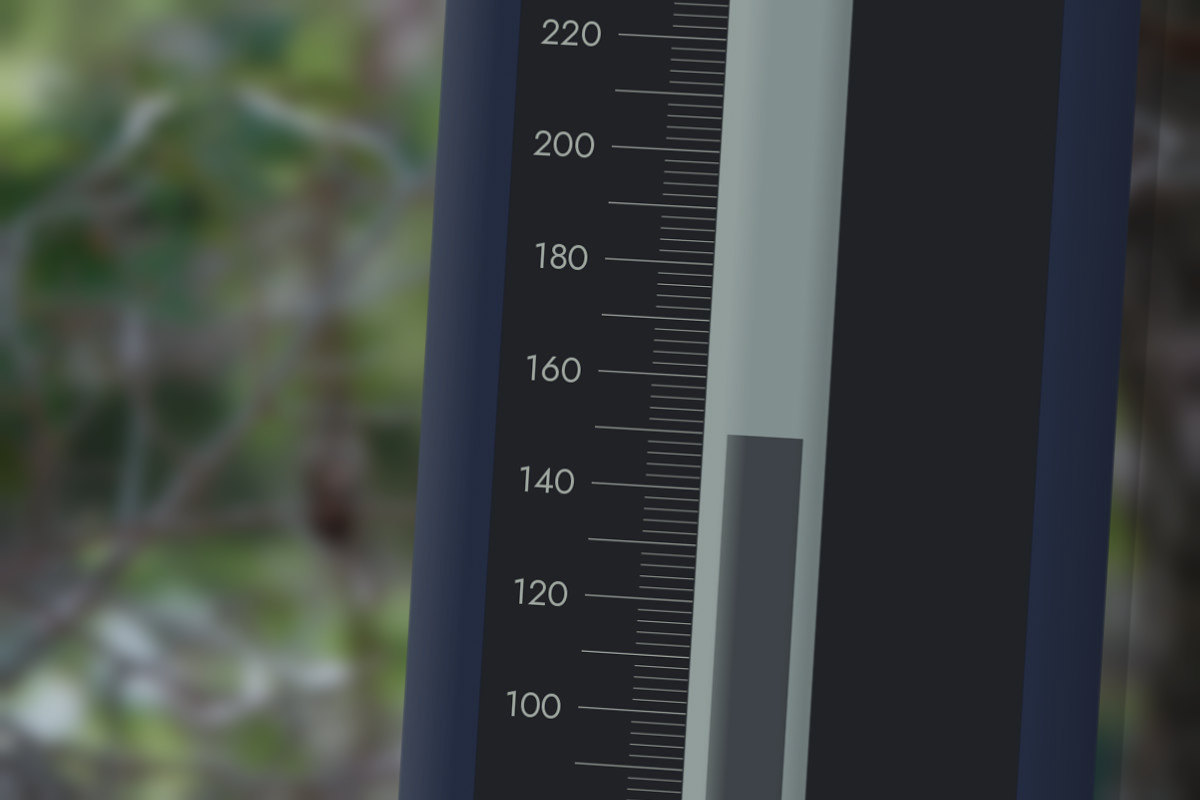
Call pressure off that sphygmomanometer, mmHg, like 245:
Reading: 150
